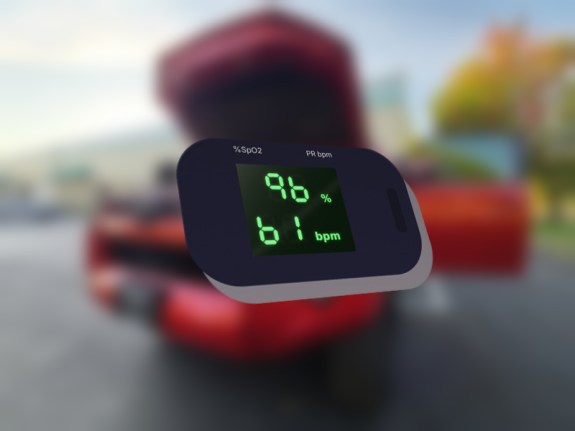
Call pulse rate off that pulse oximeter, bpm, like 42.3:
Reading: 61
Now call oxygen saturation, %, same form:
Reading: 96
